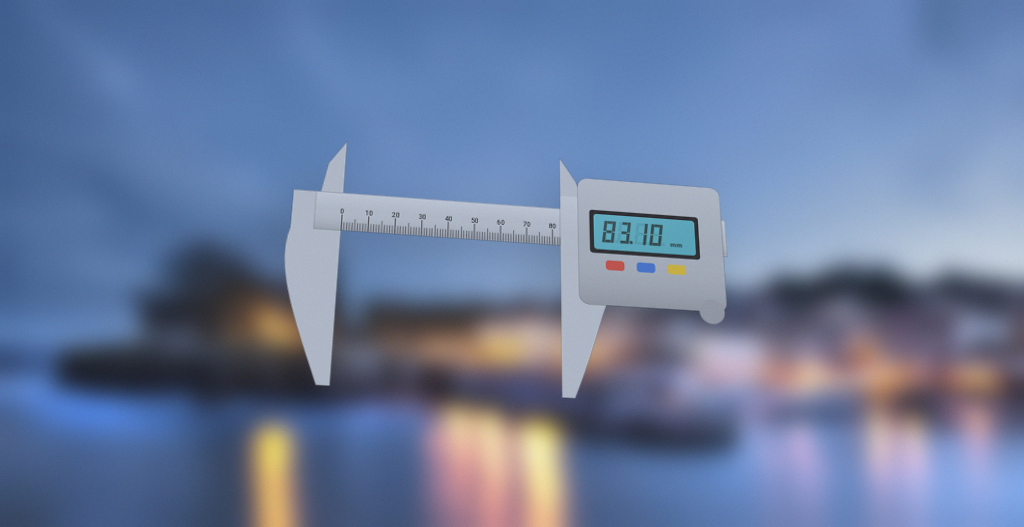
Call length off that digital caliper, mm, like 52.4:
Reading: 83.10
